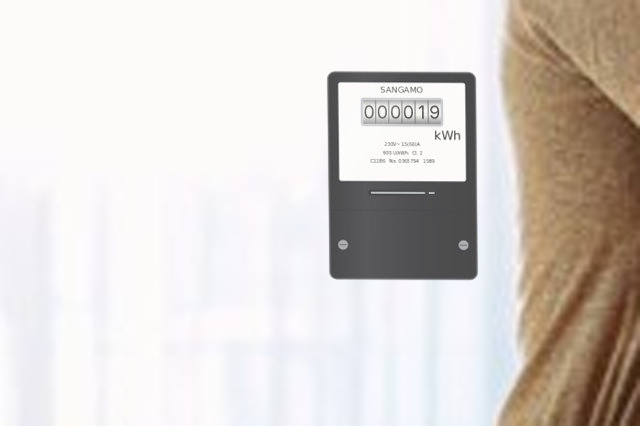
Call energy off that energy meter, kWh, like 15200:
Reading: 19
